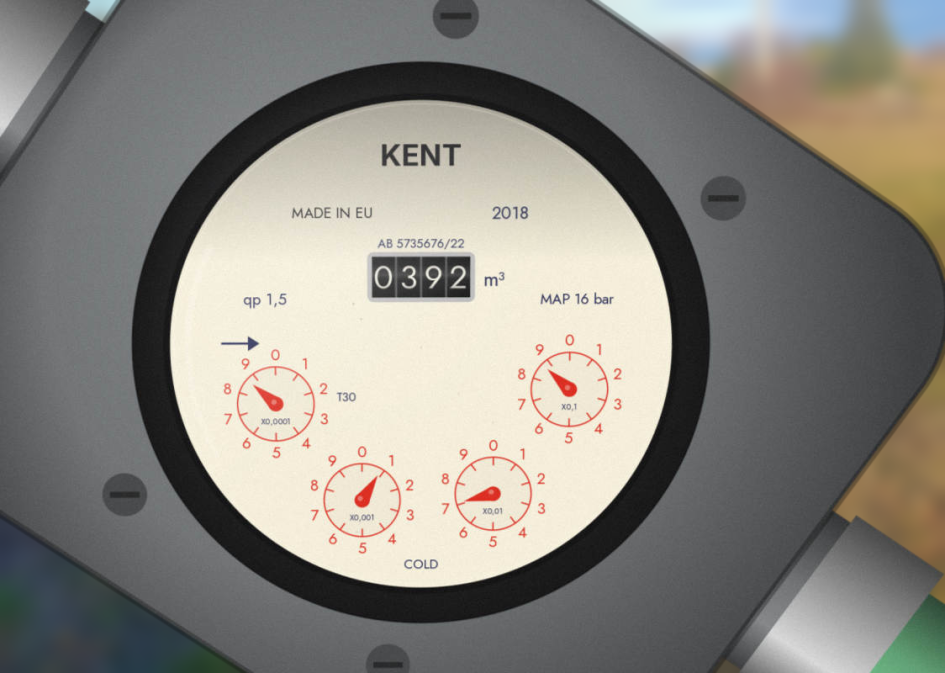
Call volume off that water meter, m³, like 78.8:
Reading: 392.8708
